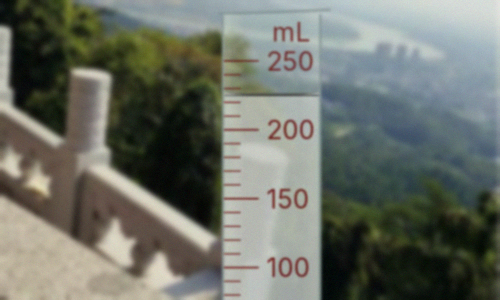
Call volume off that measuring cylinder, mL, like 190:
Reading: 225
